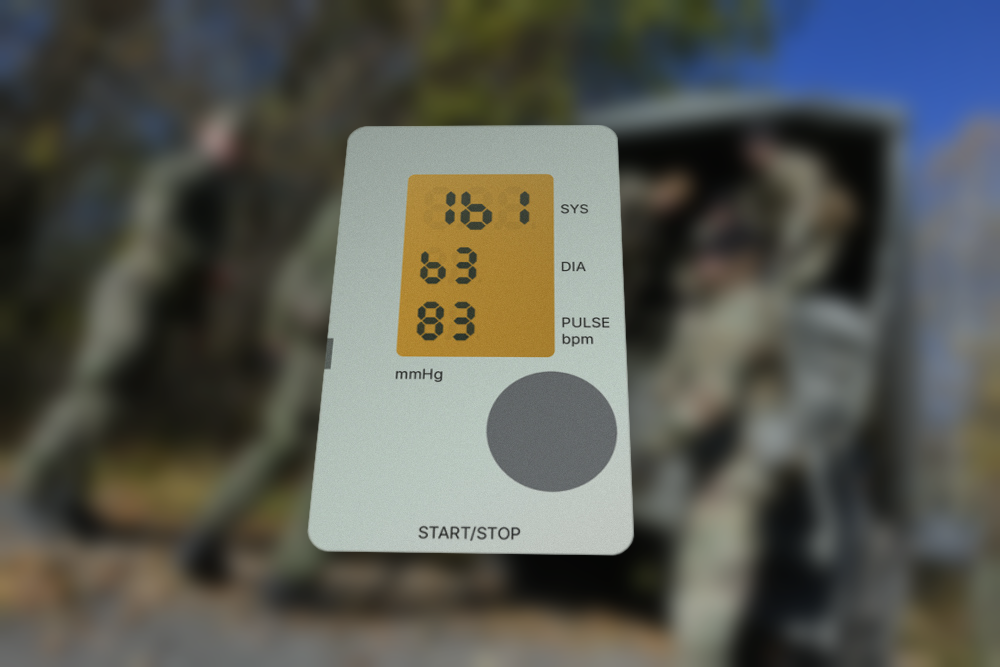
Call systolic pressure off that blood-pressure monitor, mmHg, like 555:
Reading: 161
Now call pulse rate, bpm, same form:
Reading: 83
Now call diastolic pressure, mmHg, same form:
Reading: 63
